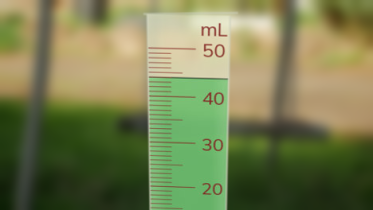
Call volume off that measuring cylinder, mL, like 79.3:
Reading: 44
